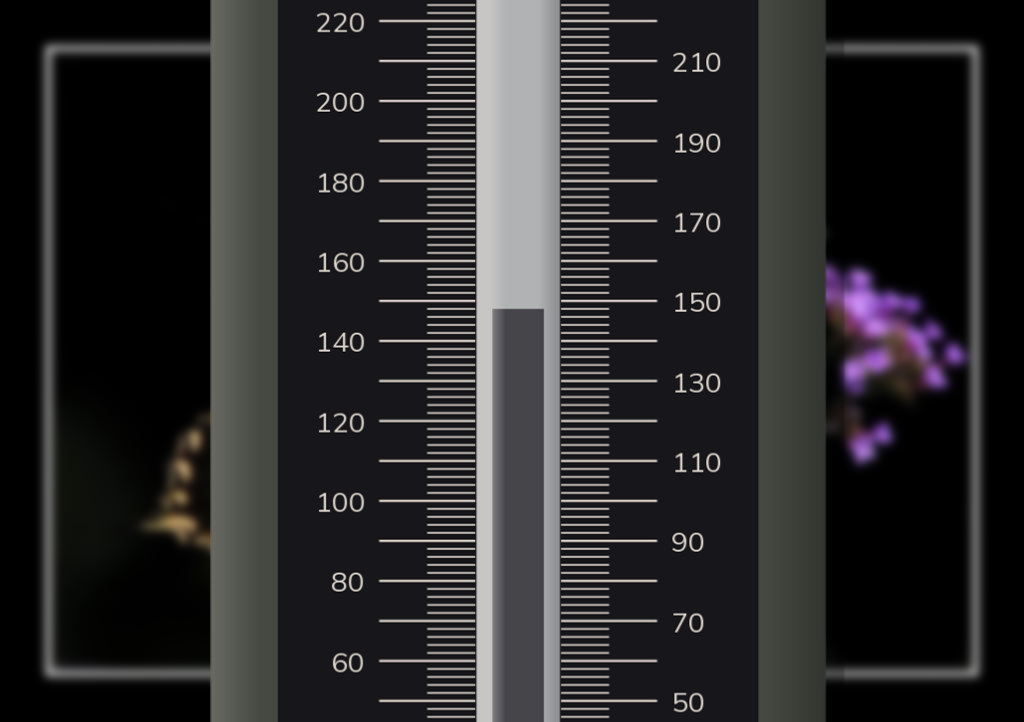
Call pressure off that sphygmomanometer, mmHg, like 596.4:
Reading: 148
